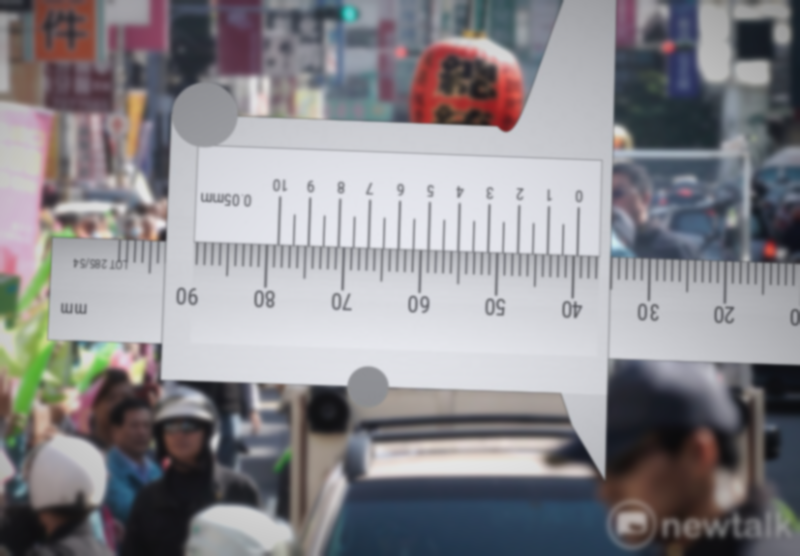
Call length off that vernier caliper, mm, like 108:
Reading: 39.5
